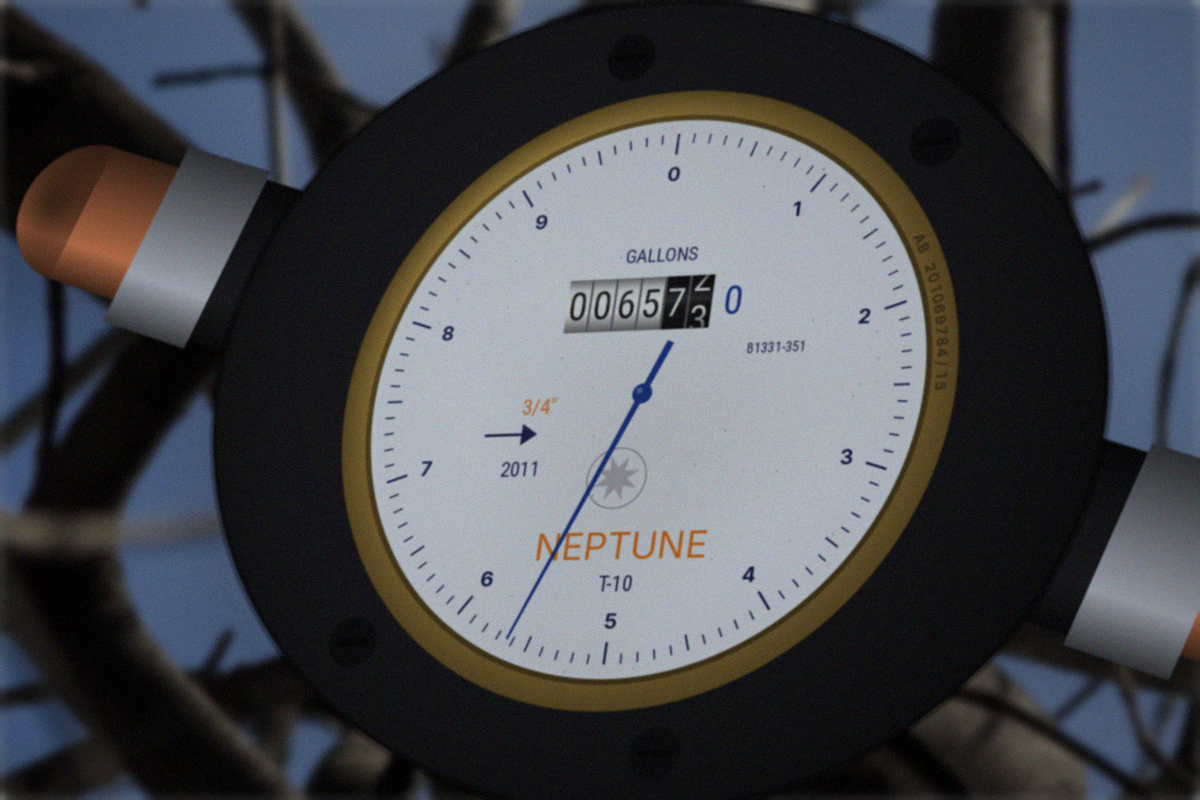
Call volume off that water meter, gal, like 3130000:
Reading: 65725.6
